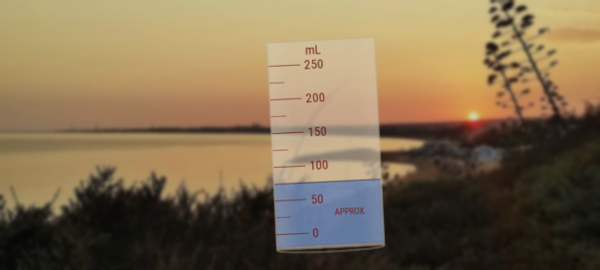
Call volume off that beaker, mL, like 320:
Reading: 75
